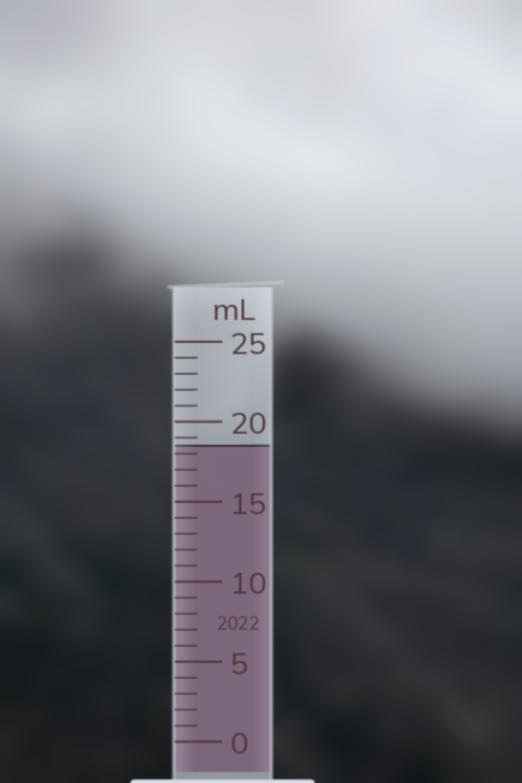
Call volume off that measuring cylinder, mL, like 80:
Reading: 18.5
